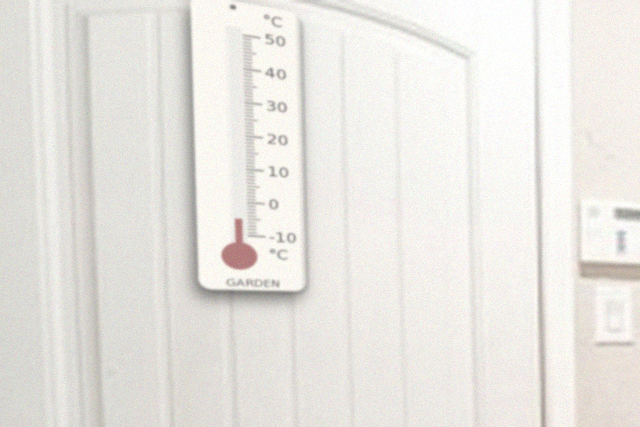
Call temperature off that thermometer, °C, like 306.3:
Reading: -5
